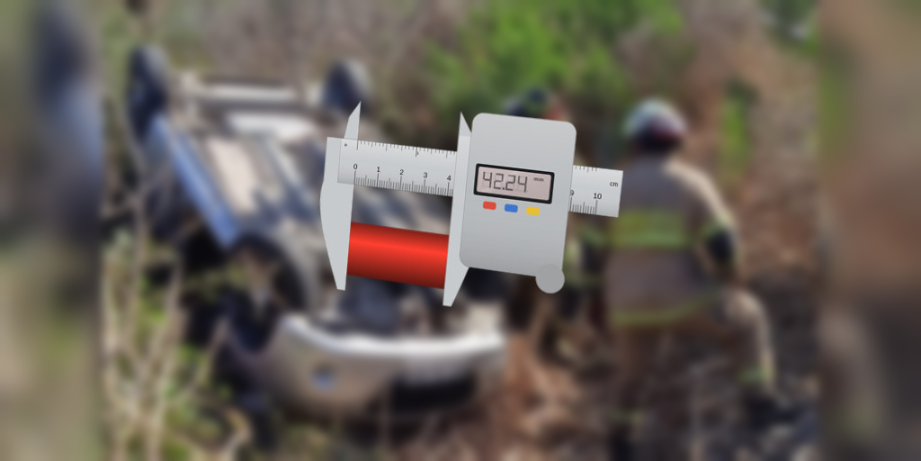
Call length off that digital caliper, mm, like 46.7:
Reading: 42.24
